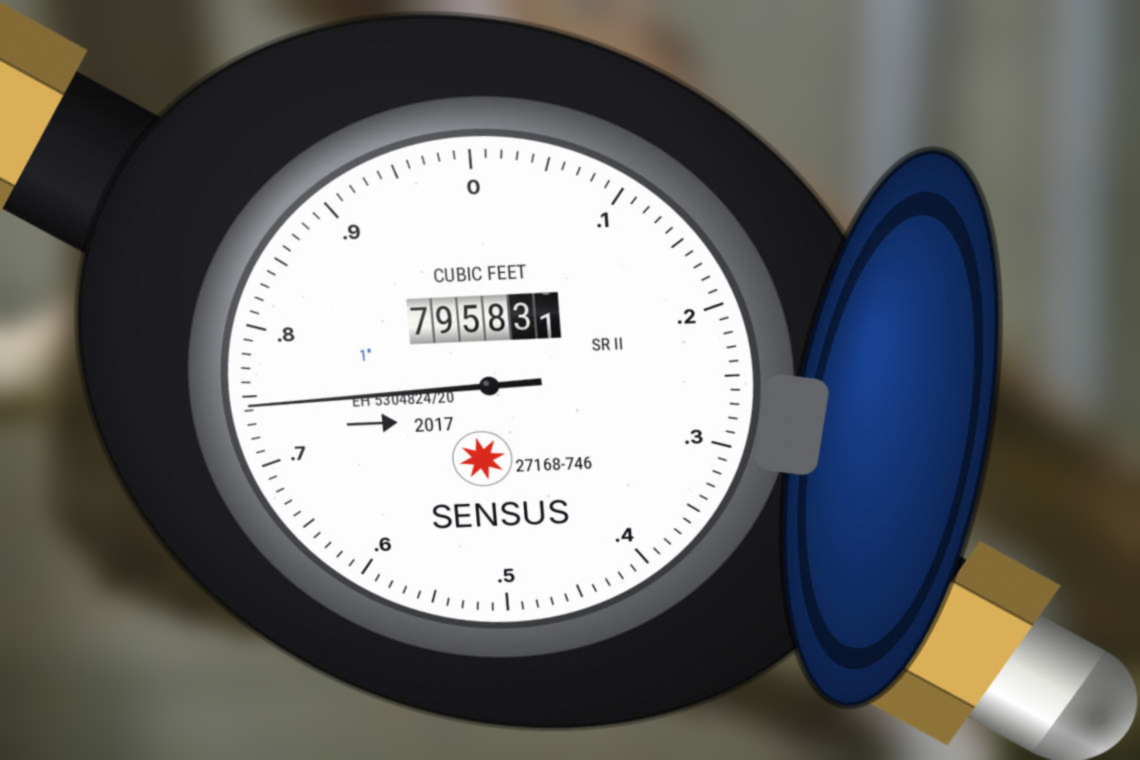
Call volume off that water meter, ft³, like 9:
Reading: 795830.74
